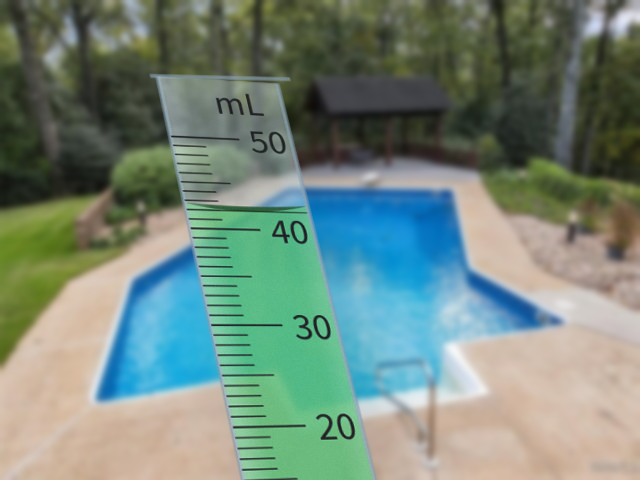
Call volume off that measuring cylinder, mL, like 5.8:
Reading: 42
